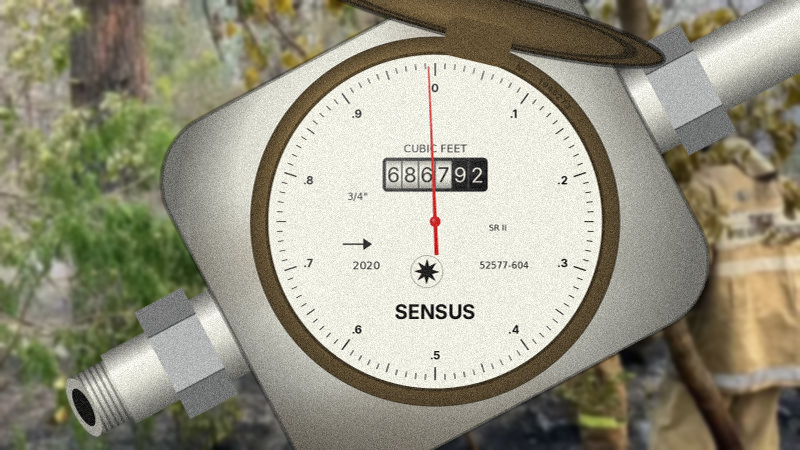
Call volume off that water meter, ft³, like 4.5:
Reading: 686791.99
